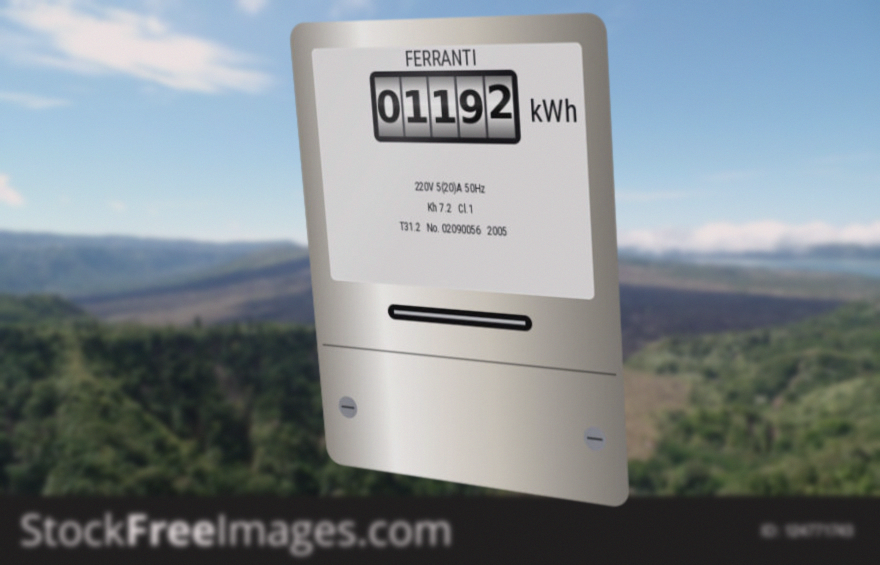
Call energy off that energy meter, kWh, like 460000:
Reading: 1192
